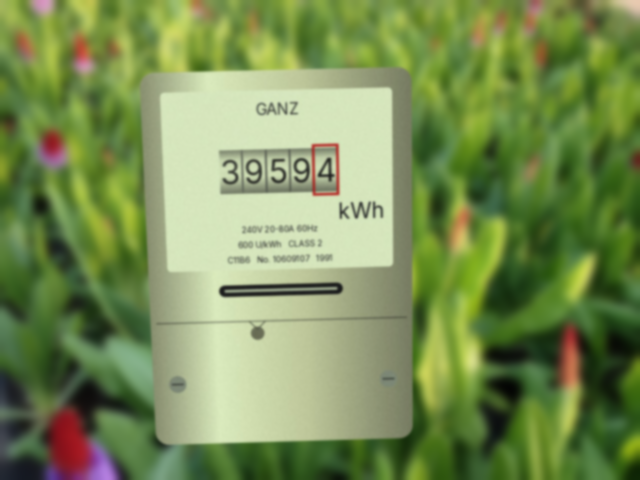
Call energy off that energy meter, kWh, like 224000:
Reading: 3959.4
